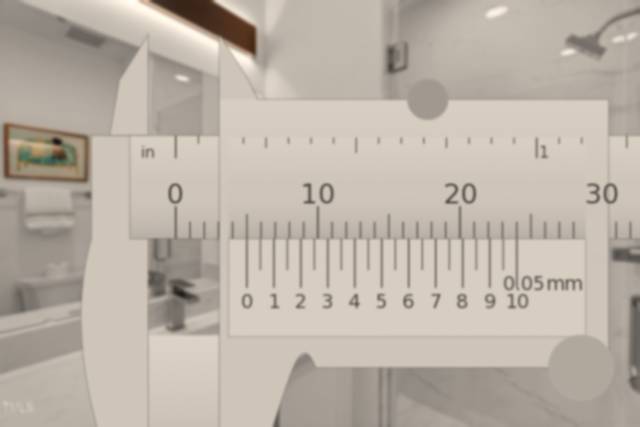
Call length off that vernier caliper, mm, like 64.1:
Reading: 5.0
